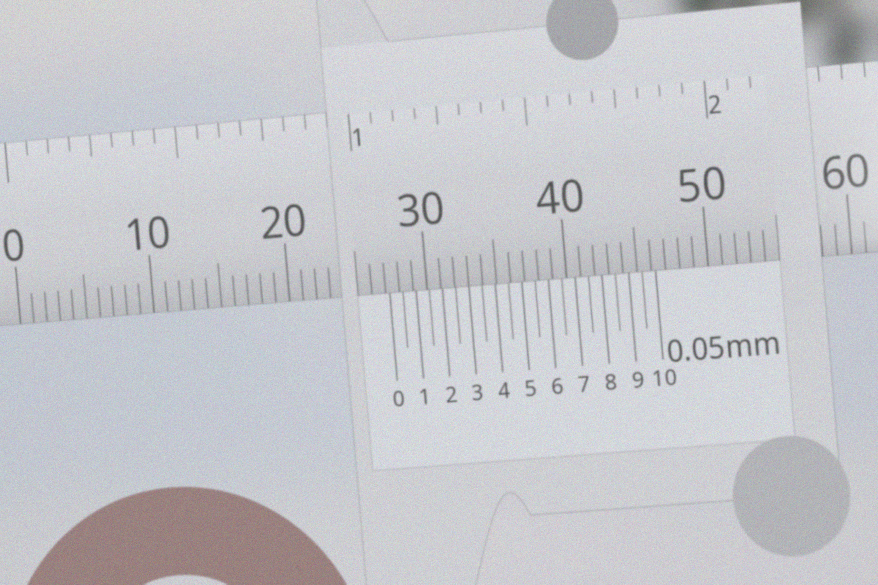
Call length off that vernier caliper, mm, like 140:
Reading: 27.3
